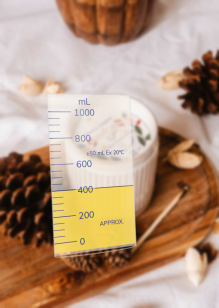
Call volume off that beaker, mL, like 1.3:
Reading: 400
